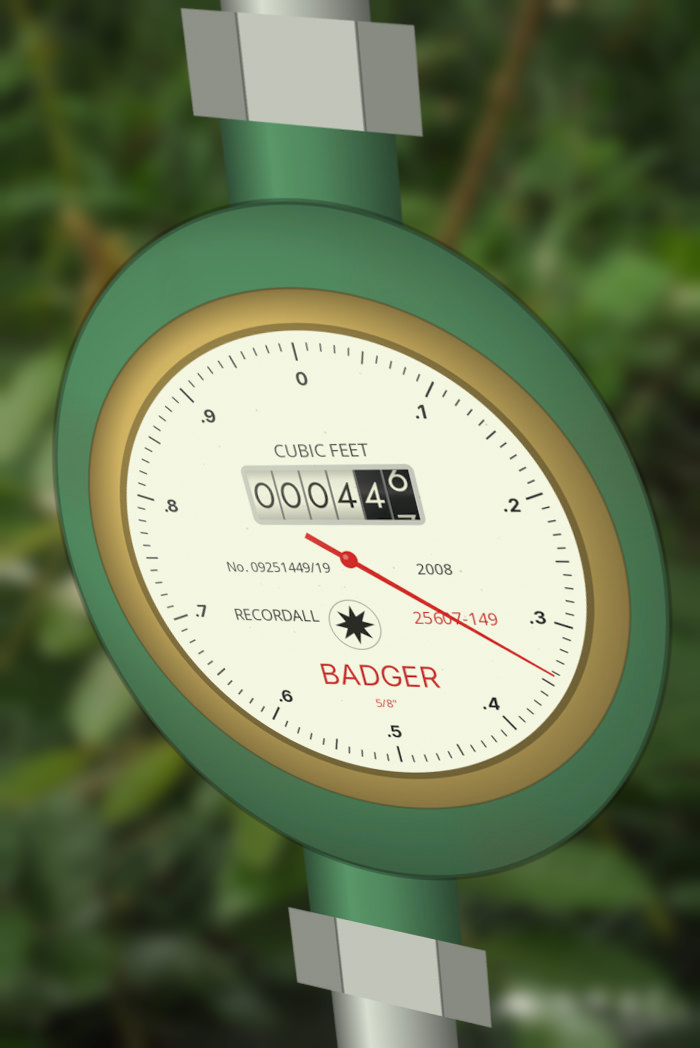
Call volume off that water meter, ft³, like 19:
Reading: 446.34
